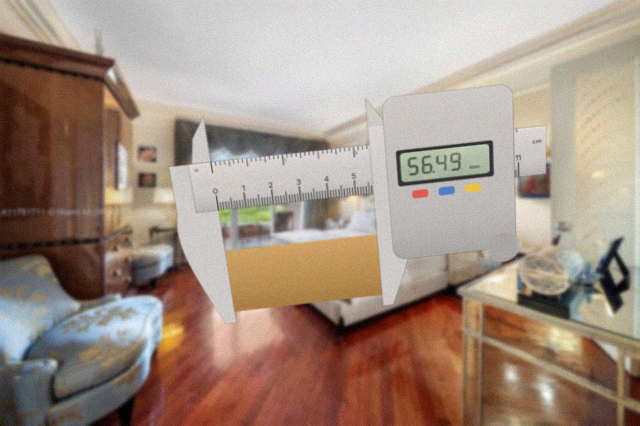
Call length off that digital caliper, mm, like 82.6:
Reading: 56.49
